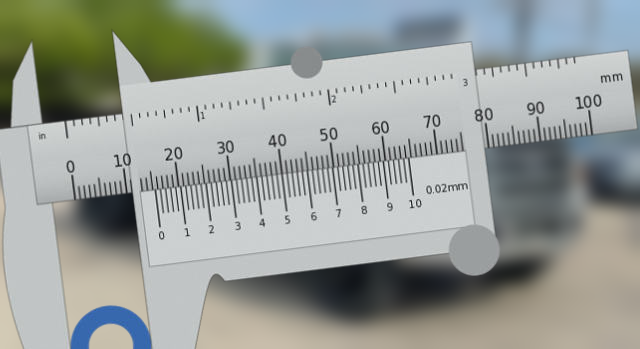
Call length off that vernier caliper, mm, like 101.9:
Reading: 15.5
